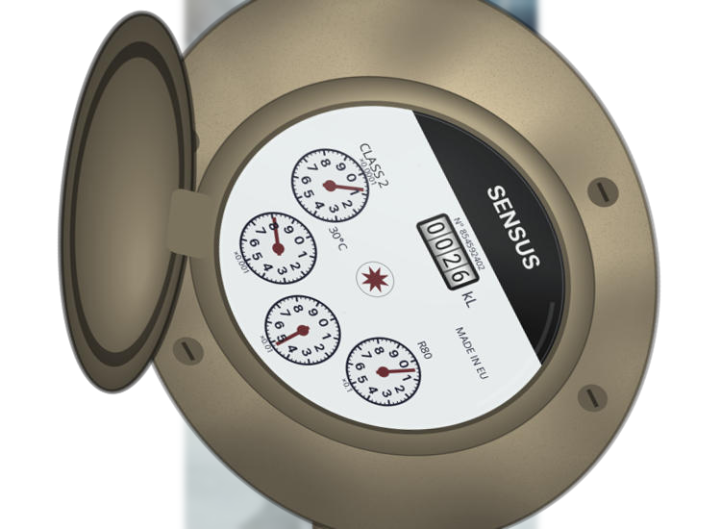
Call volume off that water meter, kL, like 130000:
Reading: 26.0480
